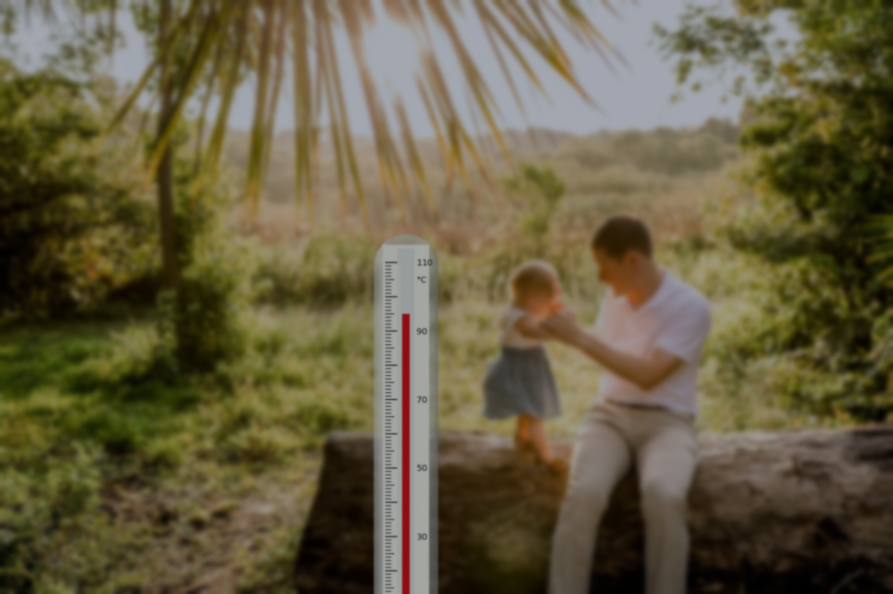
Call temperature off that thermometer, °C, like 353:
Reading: 95
